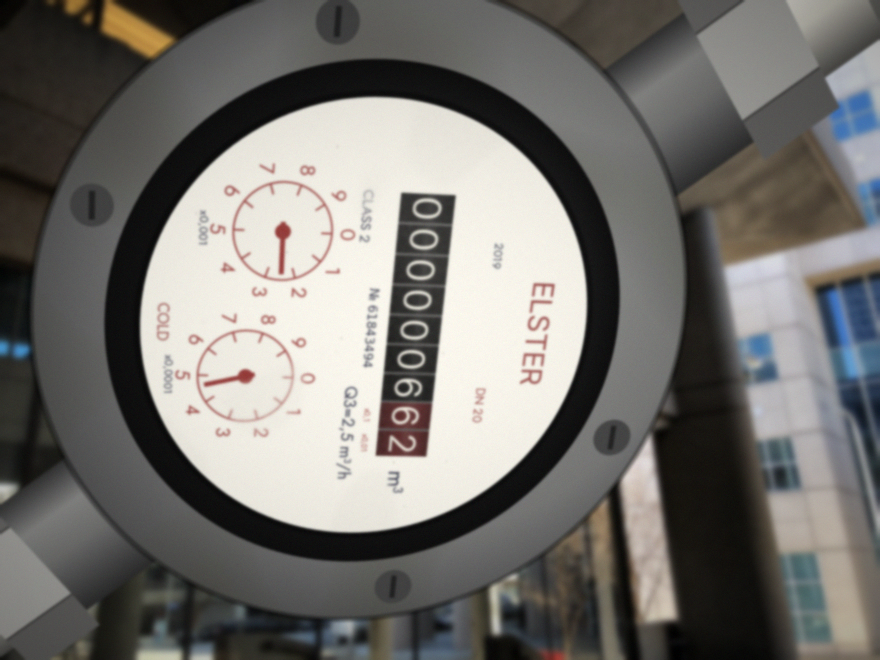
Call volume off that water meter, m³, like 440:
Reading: 6.6224
